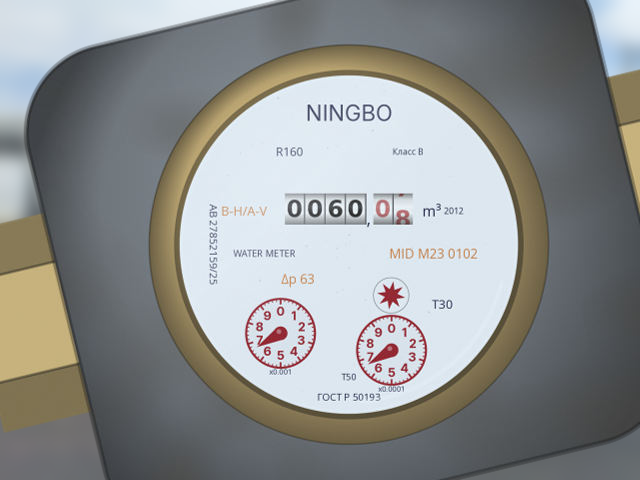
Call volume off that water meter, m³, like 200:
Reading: 60.0766
